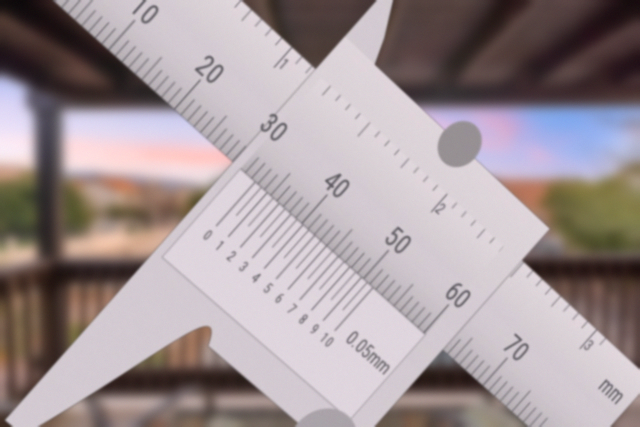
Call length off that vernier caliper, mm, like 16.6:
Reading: 32.6
